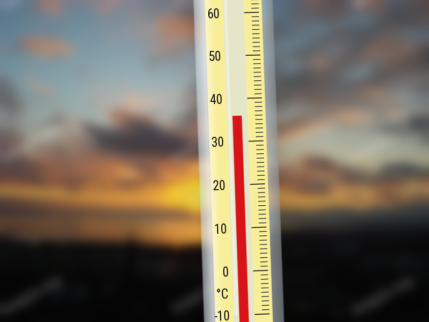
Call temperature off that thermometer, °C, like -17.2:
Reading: 36
